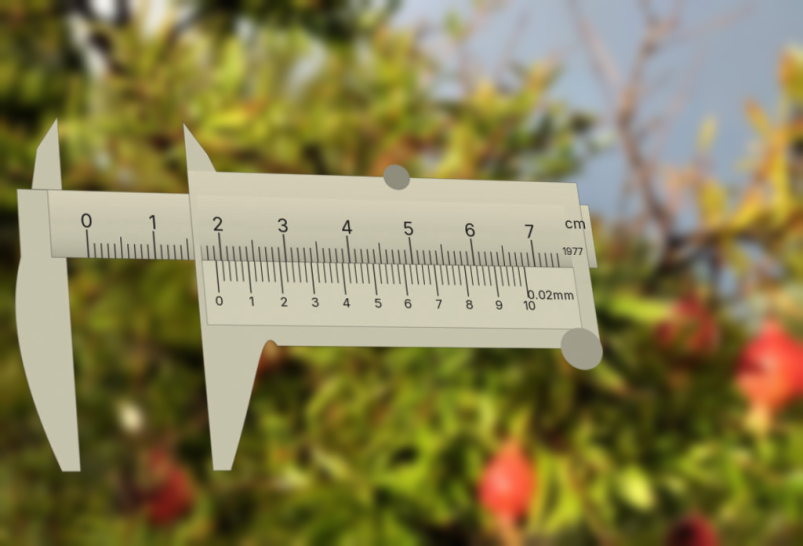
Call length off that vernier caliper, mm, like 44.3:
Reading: 19.2
